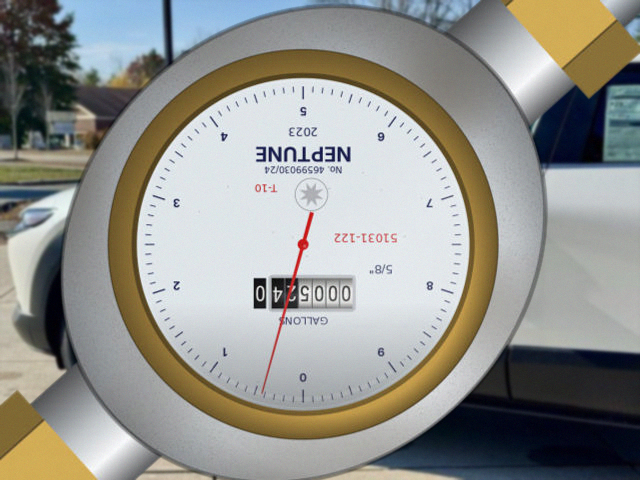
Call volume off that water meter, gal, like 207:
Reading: 5240.4
